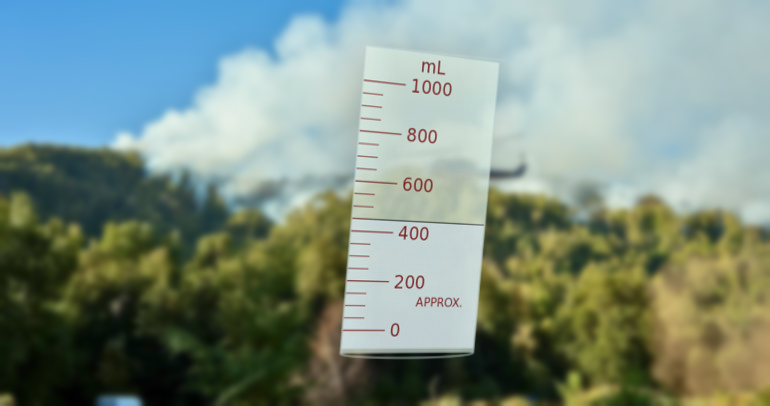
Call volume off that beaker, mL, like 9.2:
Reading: 450
